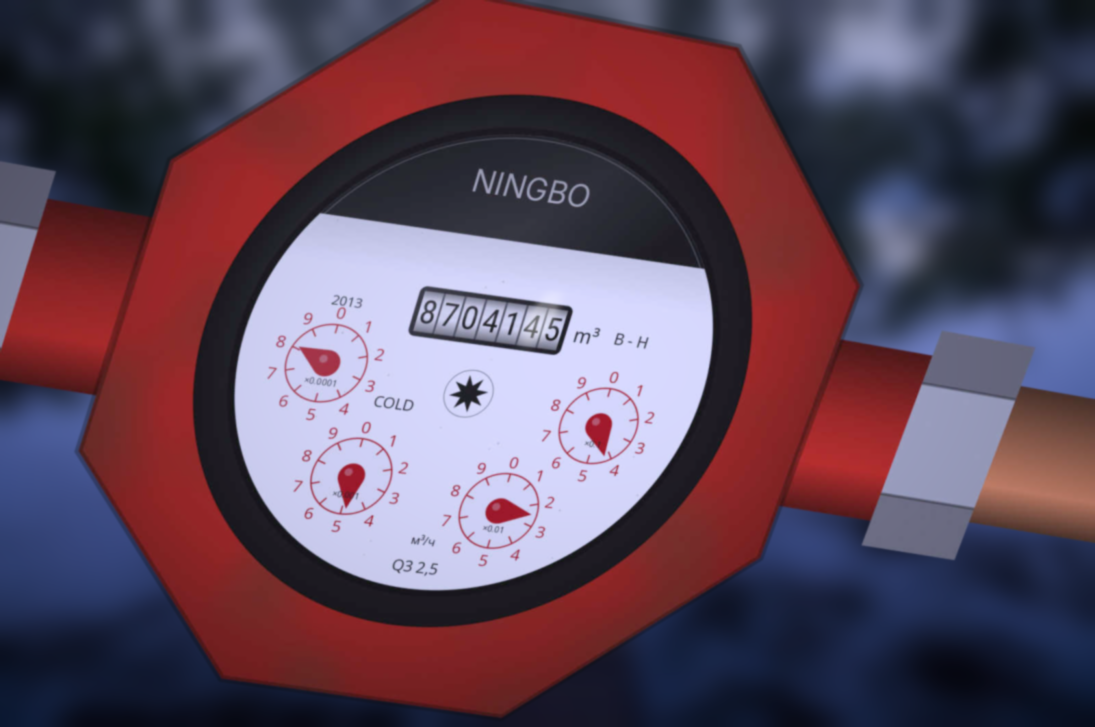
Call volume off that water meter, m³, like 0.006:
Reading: 8704145.4248
